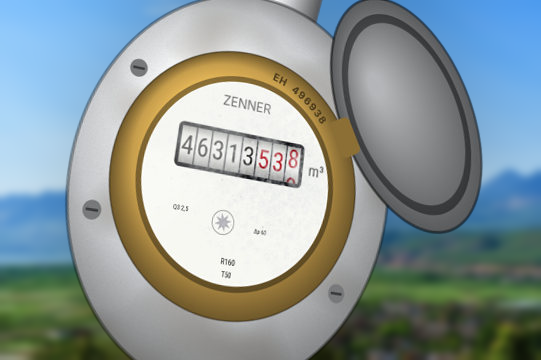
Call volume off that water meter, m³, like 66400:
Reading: 46313.538
